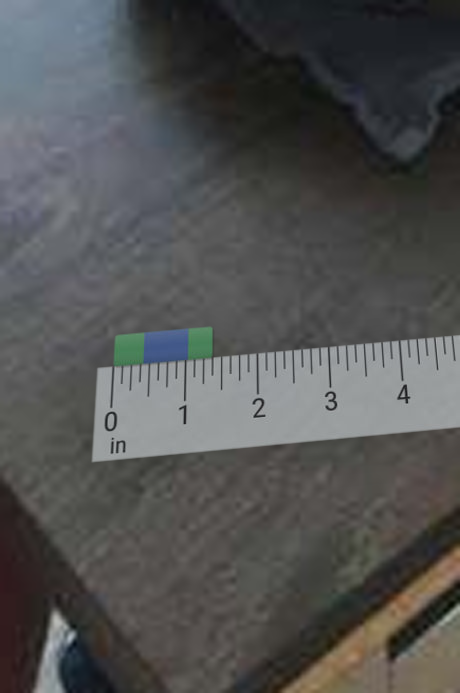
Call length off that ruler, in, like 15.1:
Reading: 1.375
